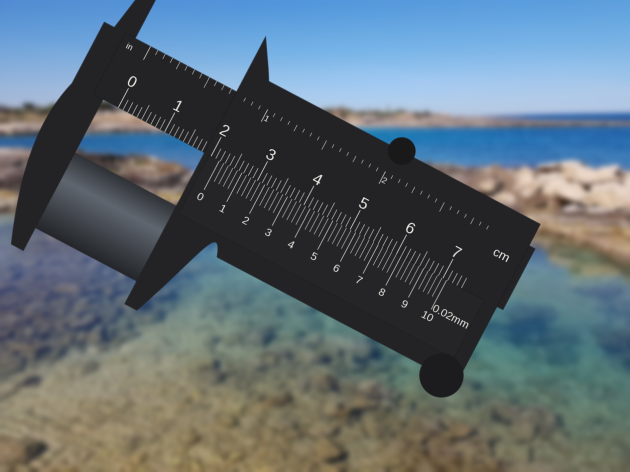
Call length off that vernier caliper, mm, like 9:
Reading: 21.8
